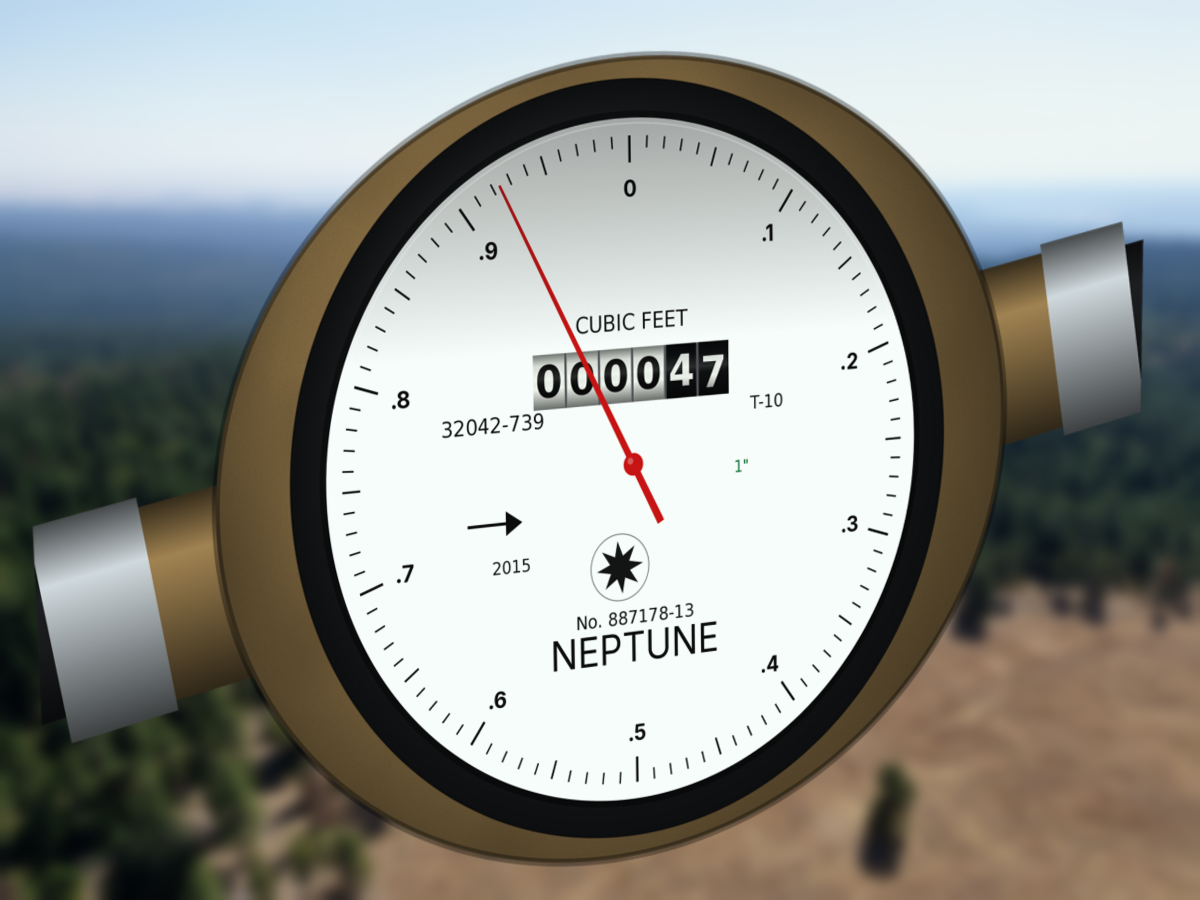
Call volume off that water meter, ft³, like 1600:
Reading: 46.92
